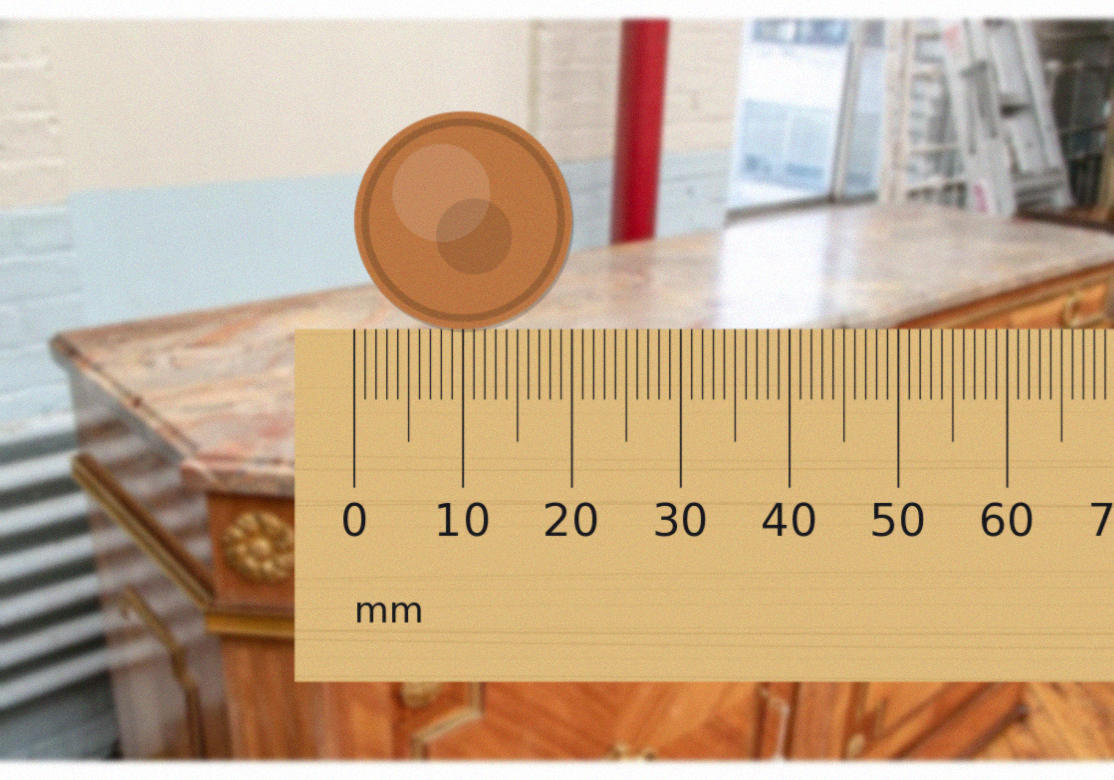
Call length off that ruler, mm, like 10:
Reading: 20
